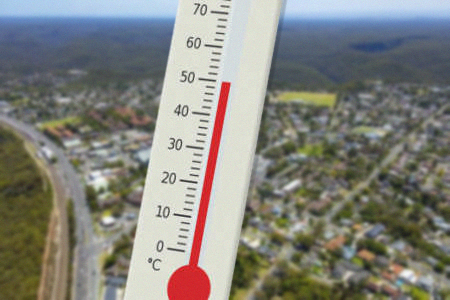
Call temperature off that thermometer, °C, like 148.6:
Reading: 50
